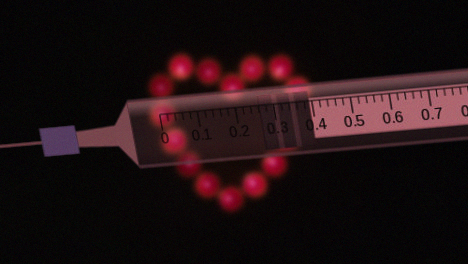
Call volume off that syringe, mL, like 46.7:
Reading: 0.26
